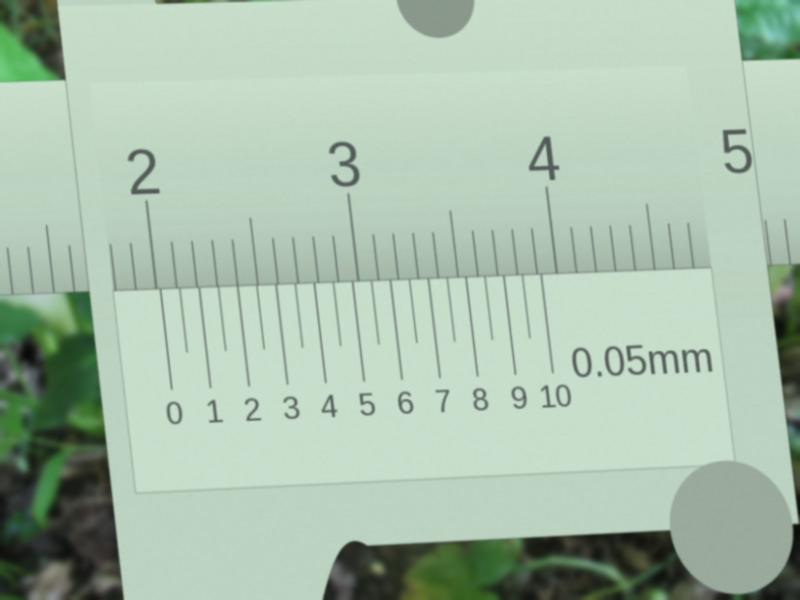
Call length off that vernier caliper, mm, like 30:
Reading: 20.2
